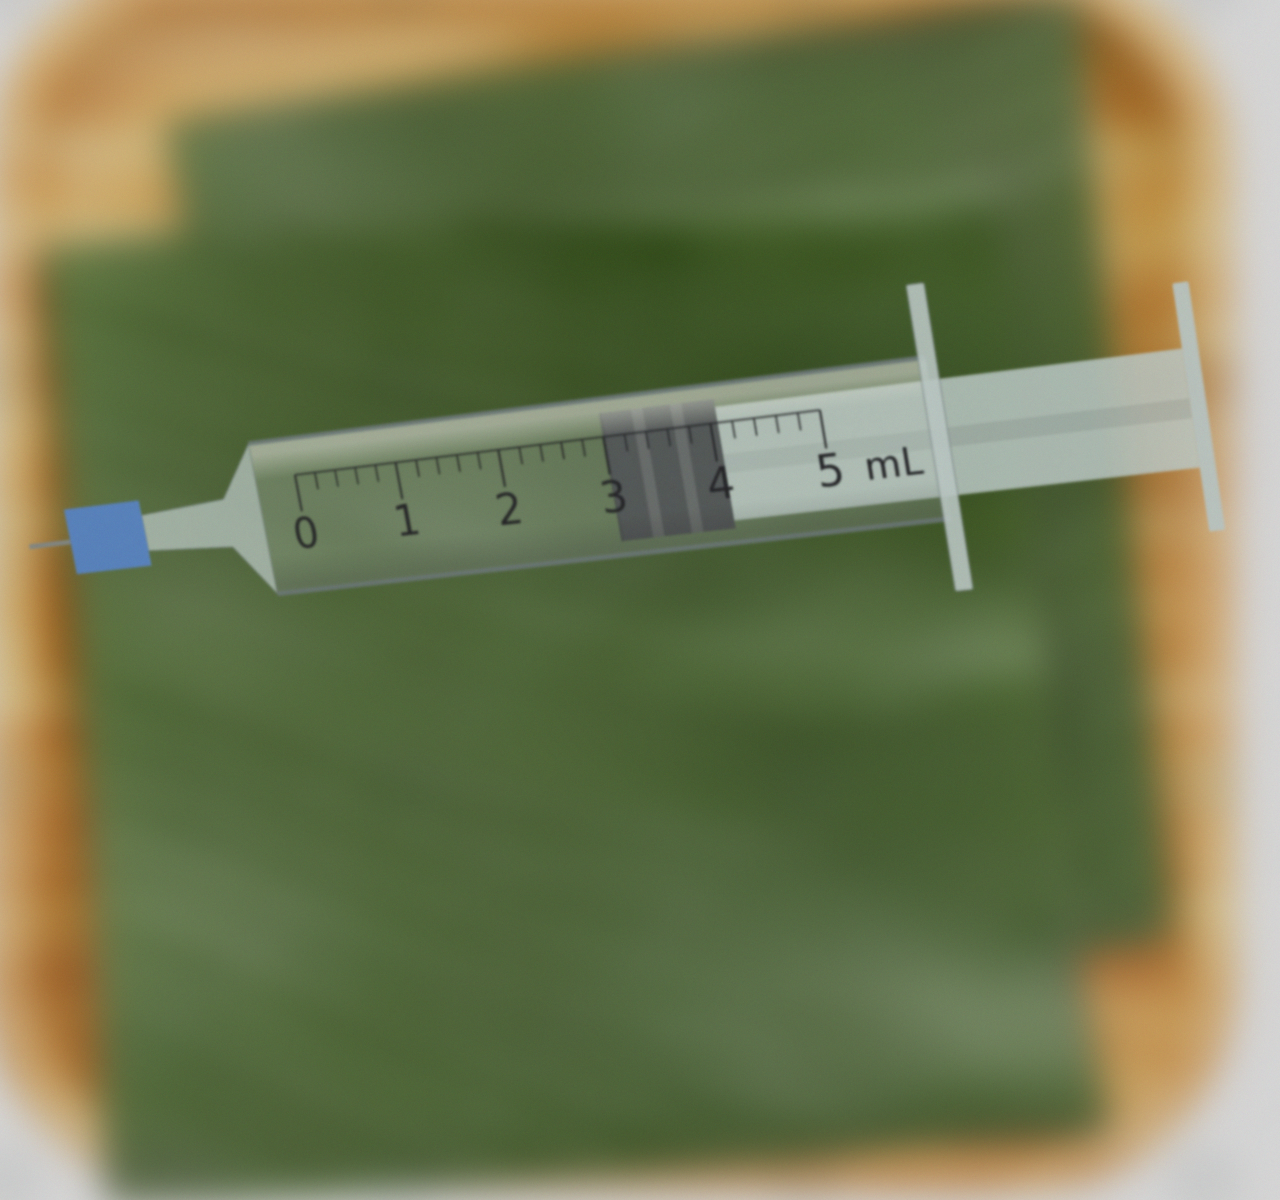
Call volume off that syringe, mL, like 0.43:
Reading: 3
